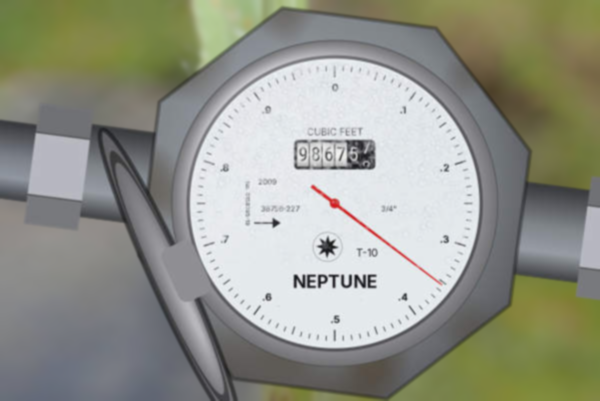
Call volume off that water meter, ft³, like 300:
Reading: 986757.35
